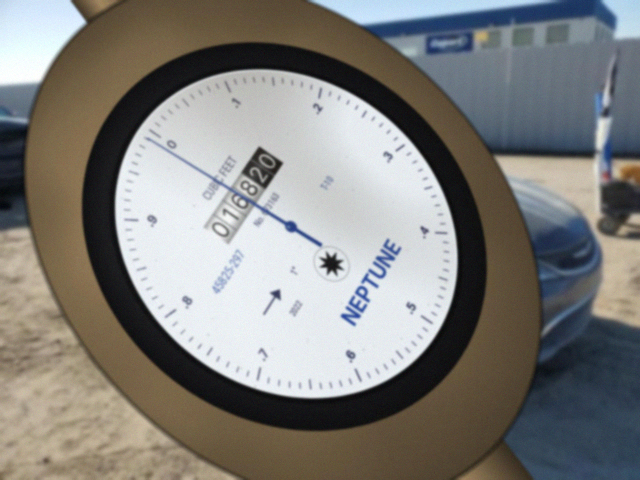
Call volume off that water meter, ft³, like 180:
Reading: 16819.99
